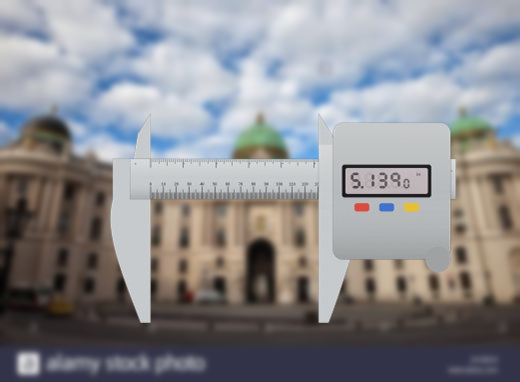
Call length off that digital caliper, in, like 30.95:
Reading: 5.1390
